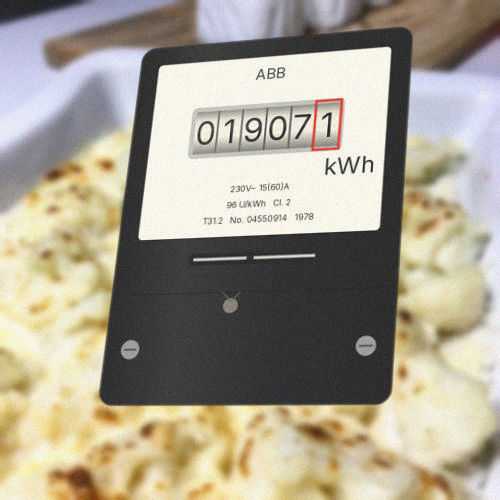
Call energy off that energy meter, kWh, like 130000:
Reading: 1907.1
